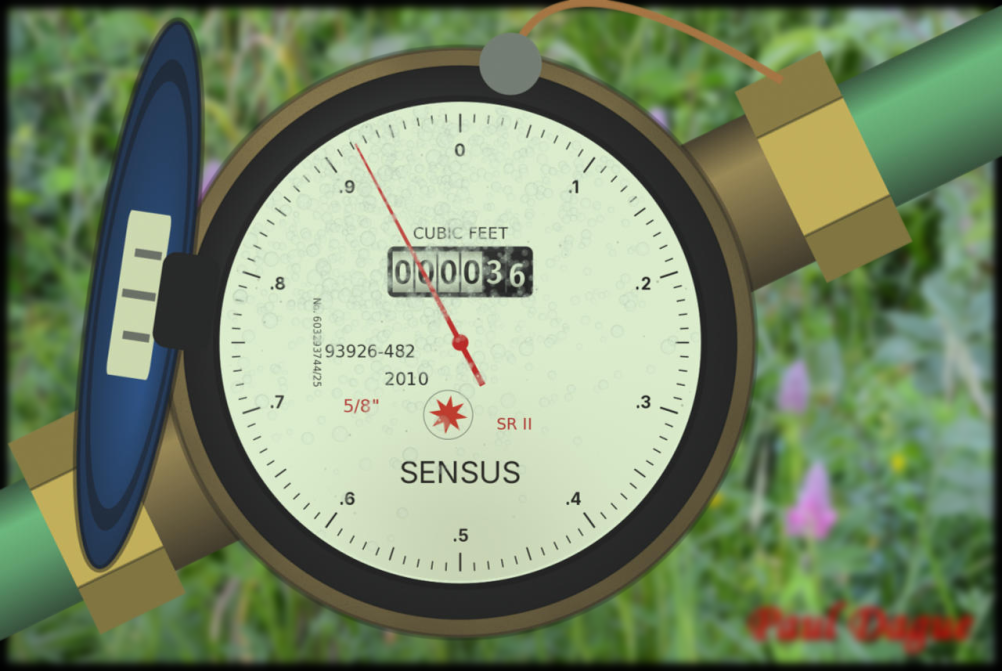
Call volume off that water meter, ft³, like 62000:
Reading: 35.92
